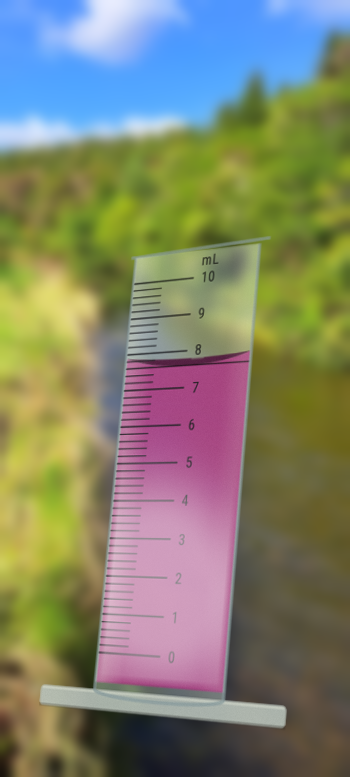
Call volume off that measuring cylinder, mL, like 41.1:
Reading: 7.6
